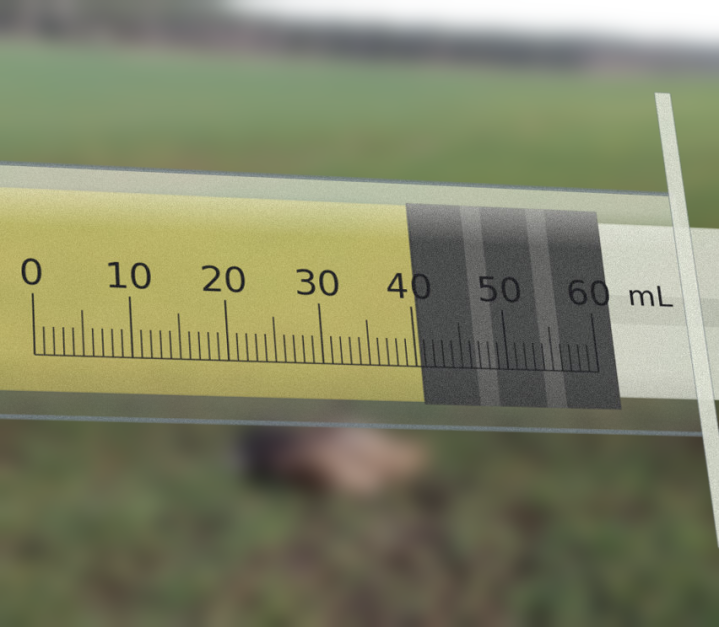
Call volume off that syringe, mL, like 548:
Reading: 40.5
